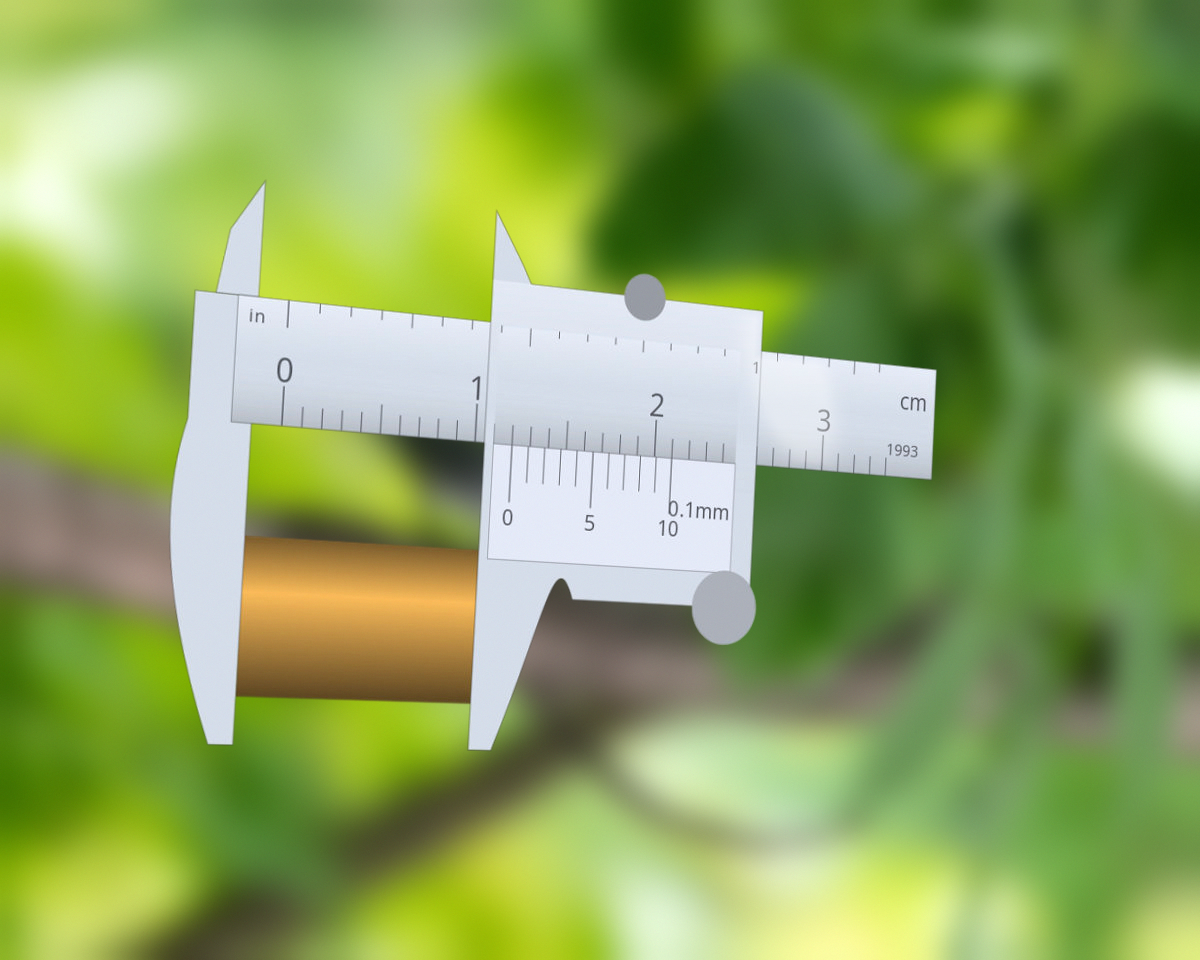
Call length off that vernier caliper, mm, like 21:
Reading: 12.0
